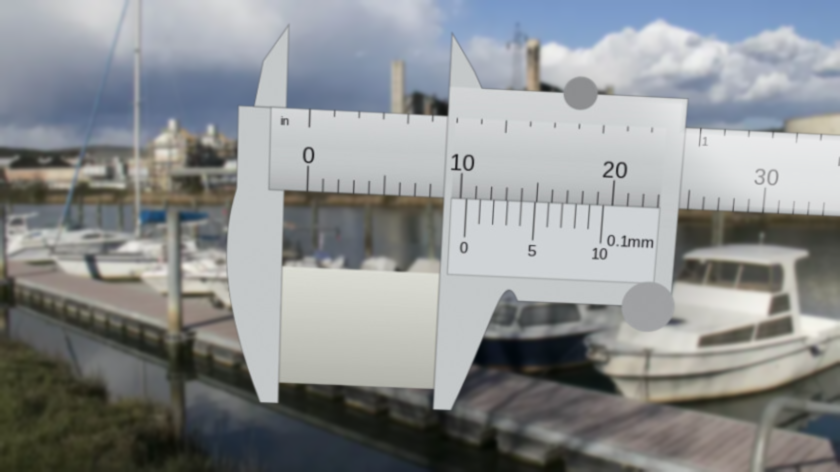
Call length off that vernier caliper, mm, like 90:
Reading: 10.4
